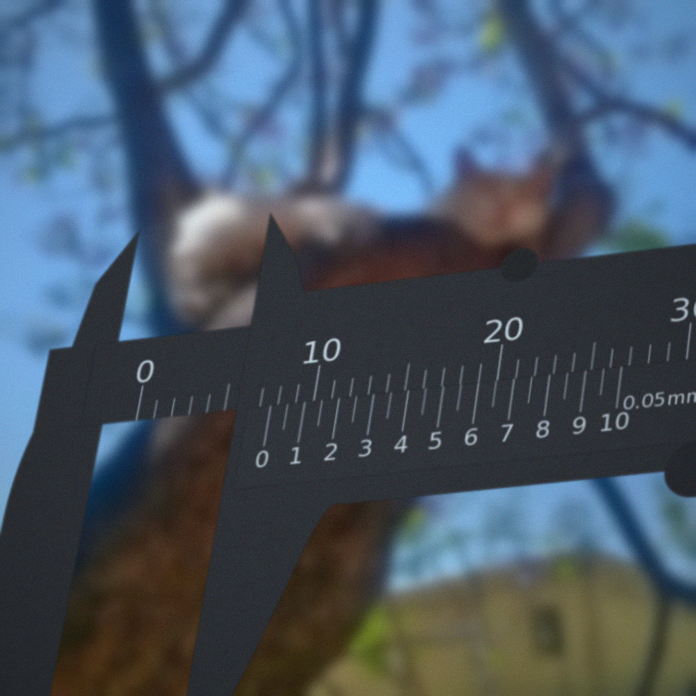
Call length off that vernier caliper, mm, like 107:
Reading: 7.6
